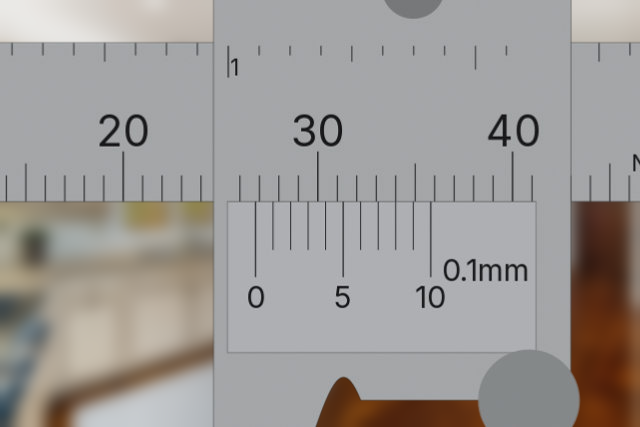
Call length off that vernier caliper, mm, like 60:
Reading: 26.8
